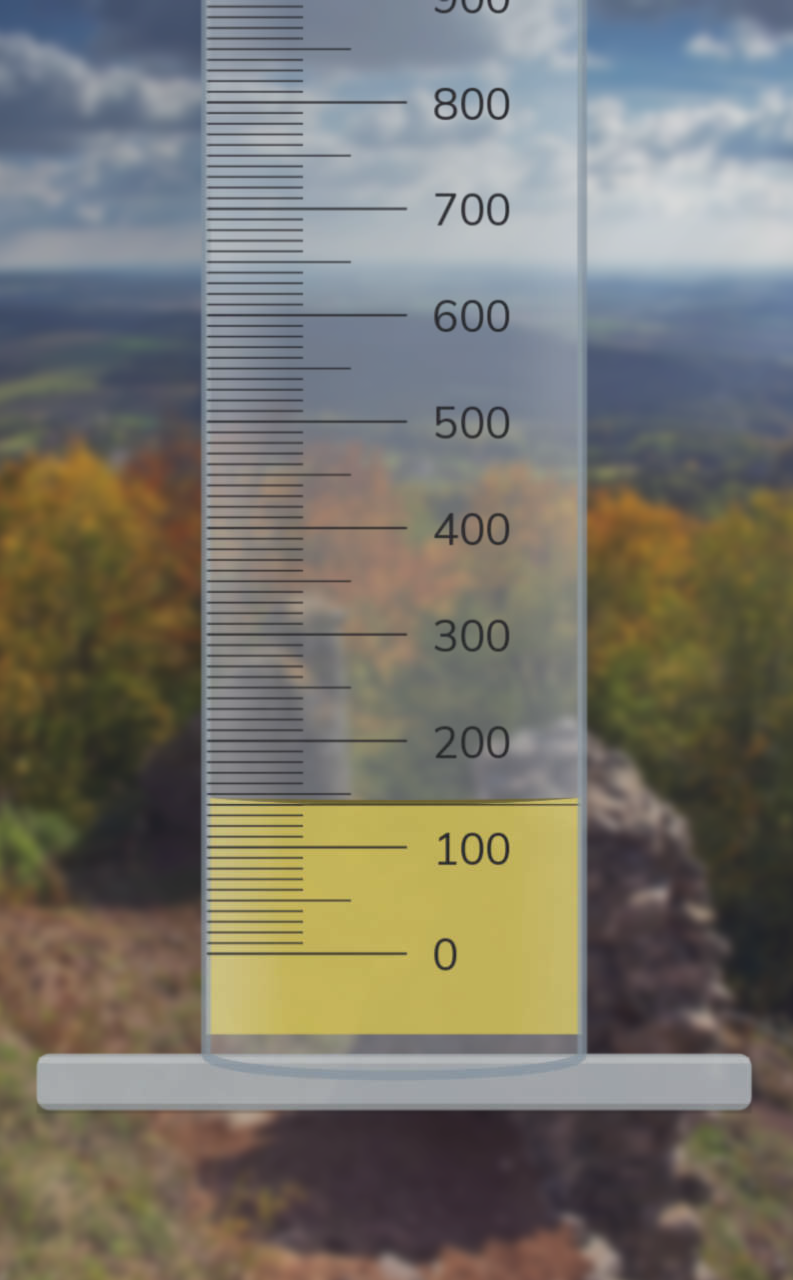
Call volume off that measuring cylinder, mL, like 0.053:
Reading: 140
